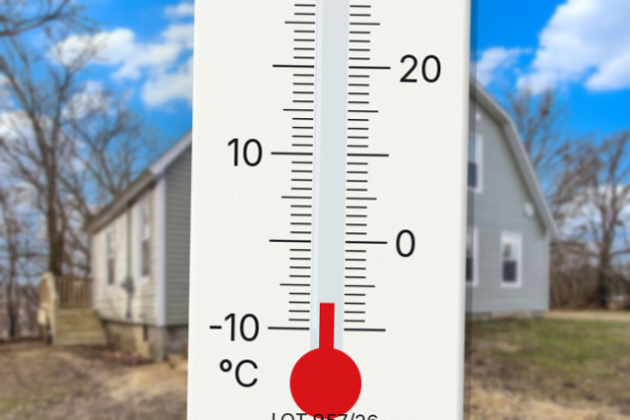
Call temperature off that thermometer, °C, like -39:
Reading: -7
